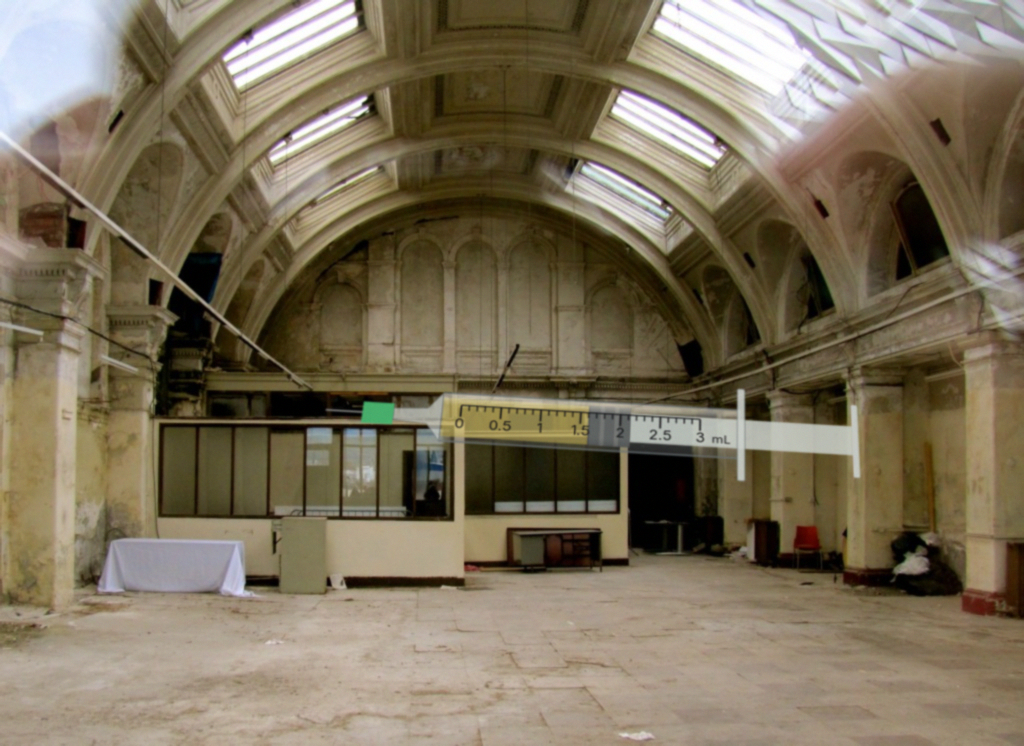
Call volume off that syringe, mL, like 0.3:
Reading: 1.6
